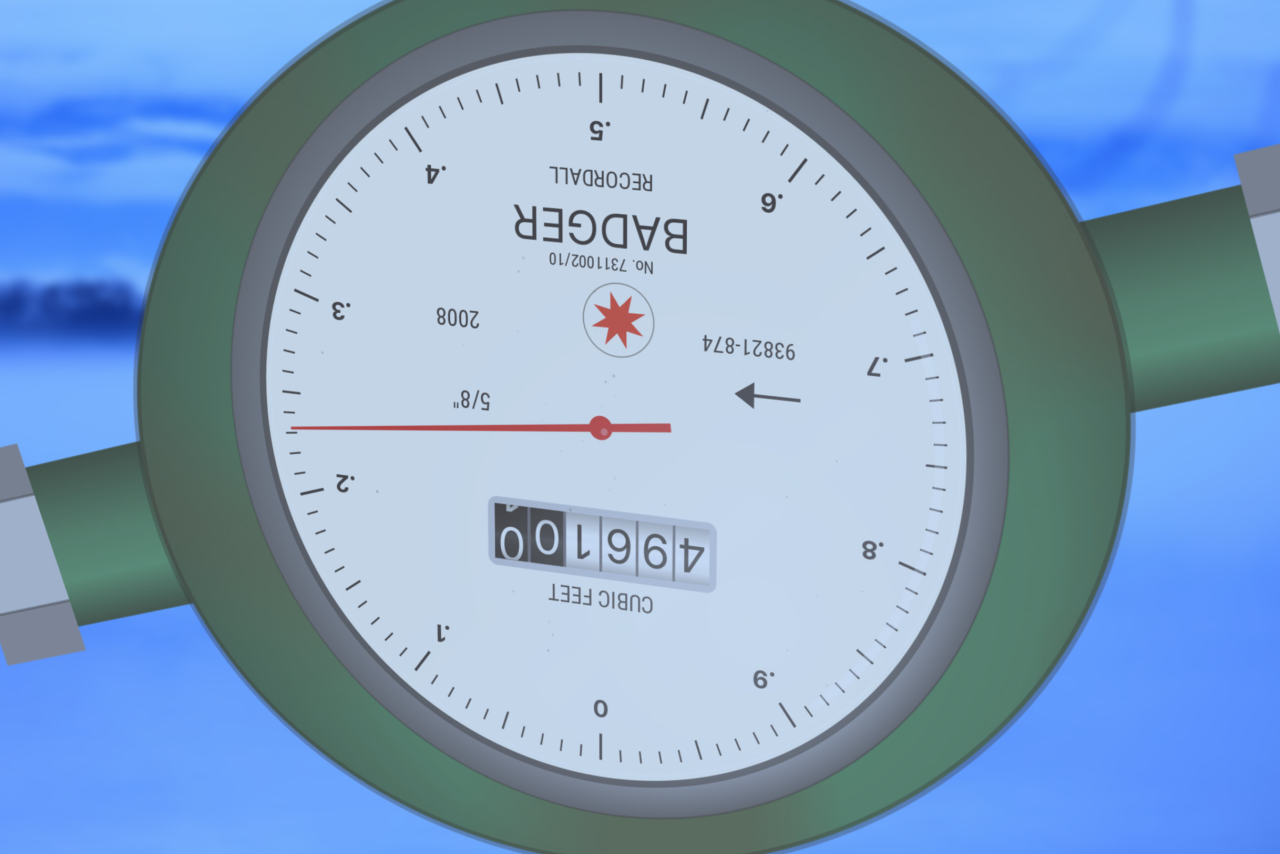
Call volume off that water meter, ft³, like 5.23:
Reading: 496100.23
